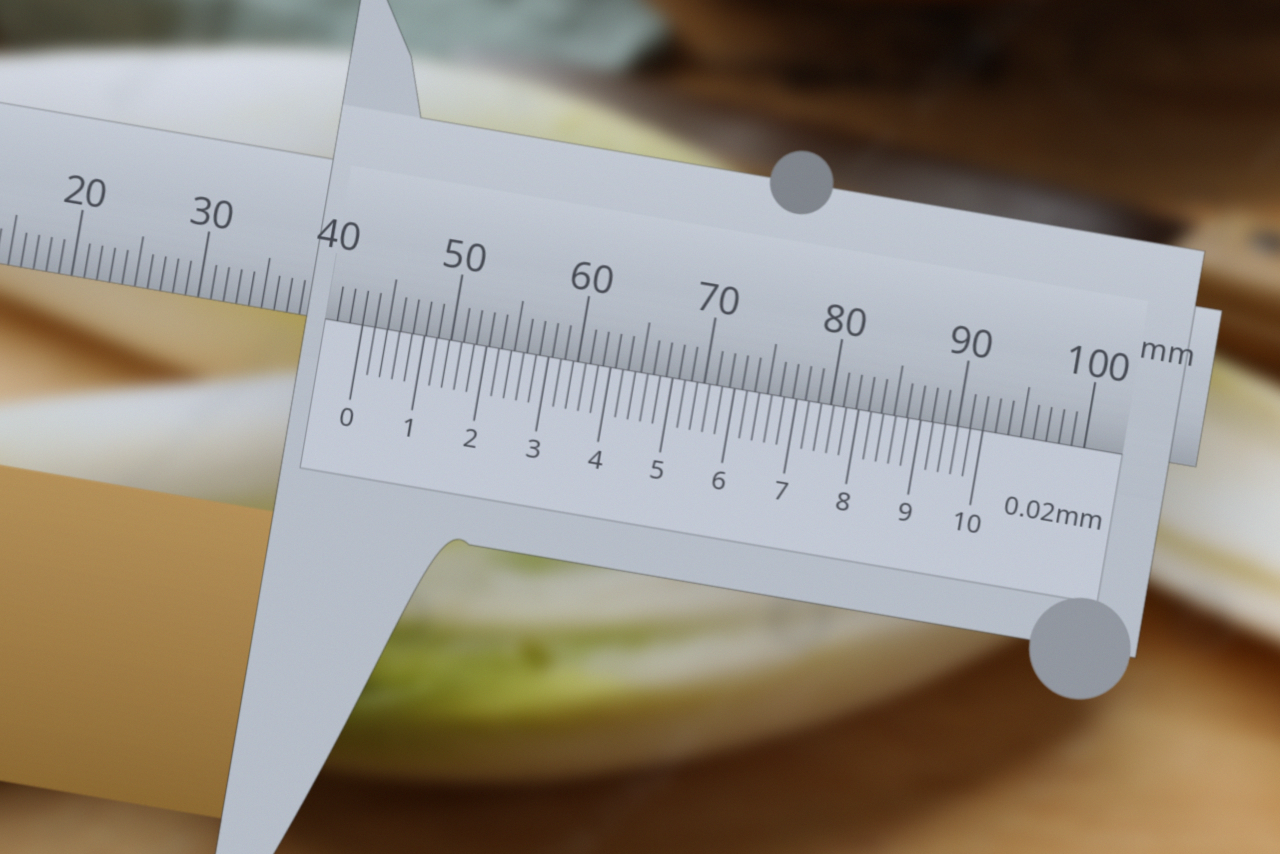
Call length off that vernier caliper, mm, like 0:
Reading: 43.0
